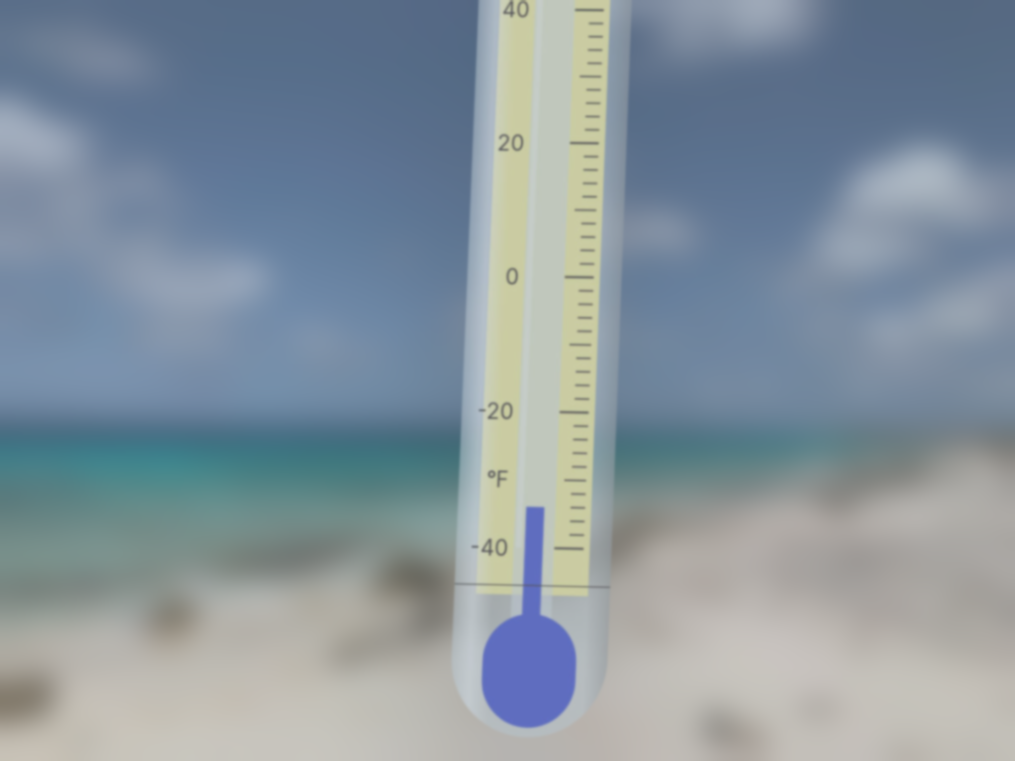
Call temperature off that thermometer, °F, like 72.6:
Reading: -34
